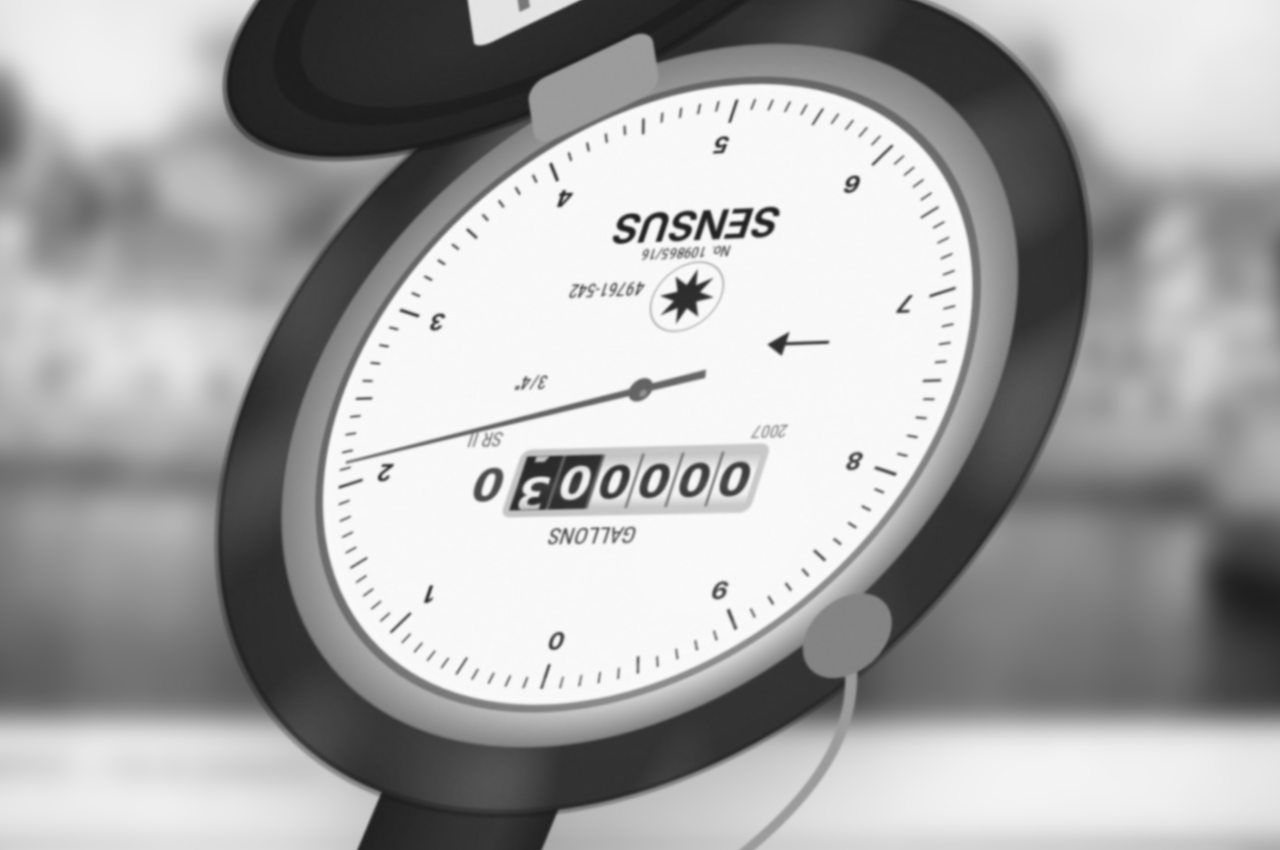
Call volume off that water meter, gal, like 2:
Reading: 32.1
